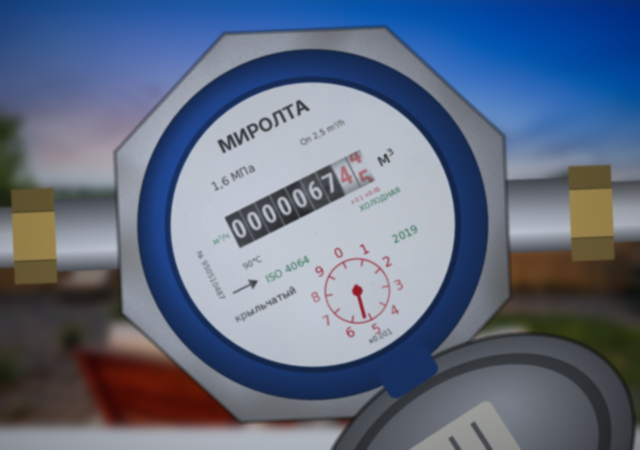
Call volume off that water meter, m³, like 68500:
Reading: 67.445
